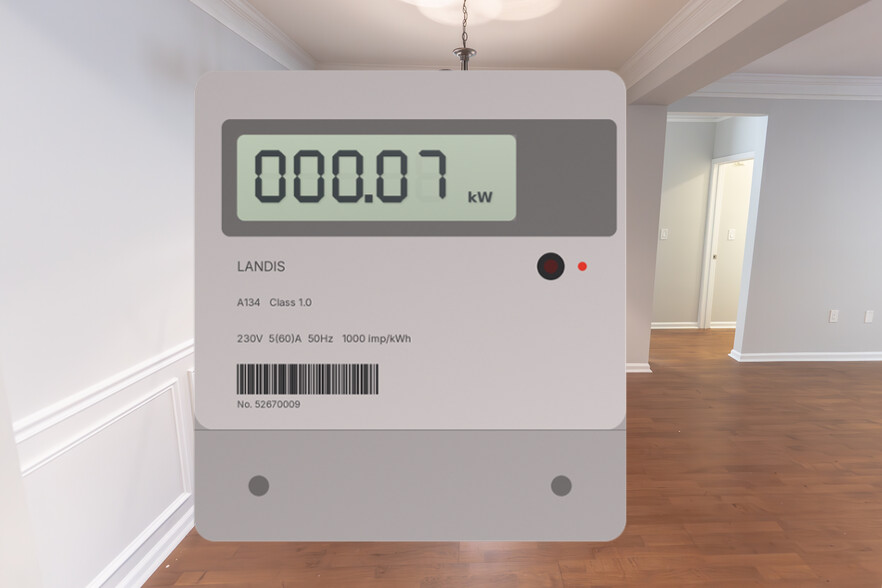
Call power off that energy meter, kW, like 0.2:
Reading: 0.07
